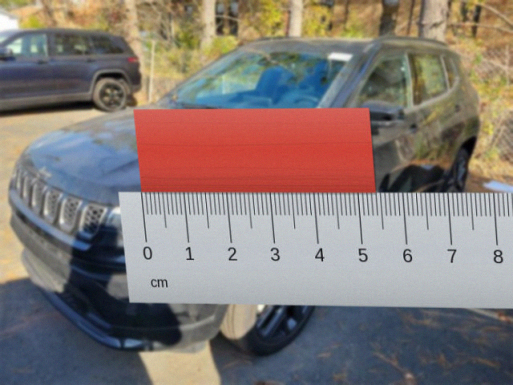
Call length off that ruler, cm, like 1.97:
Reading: 5.4
